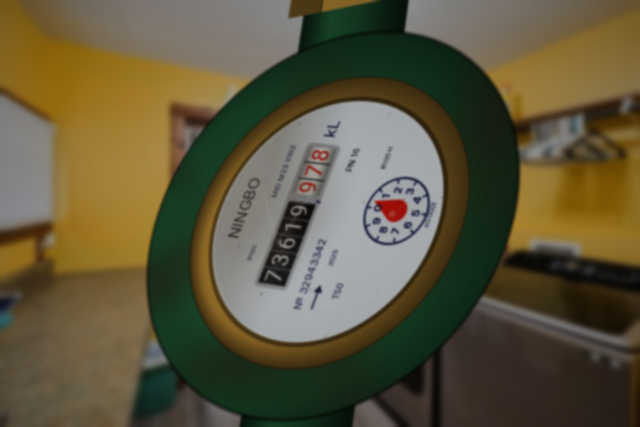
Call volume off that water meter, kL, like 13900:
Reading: 73619.9780
